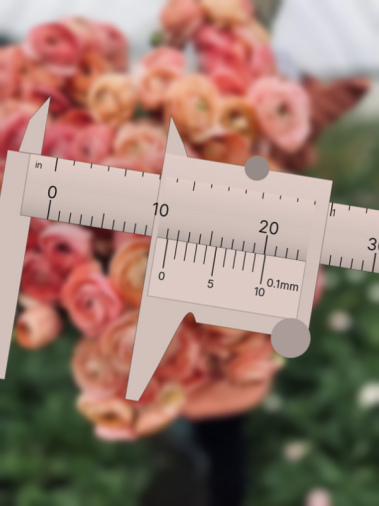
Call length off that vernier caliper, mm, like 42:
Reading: 11.1
